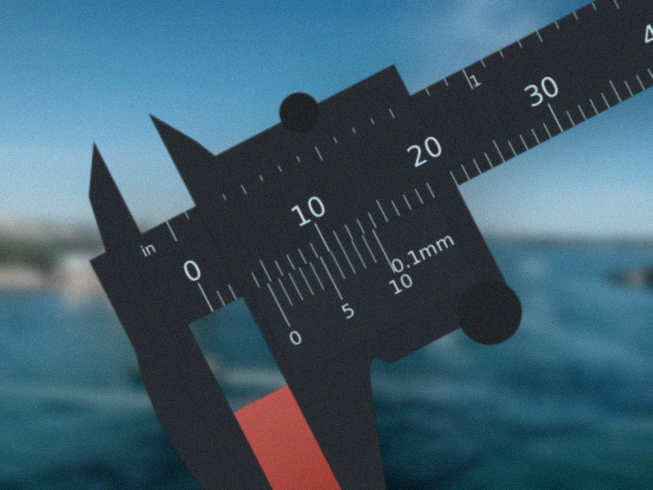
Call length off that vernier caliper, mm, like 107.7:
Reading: 4.7
